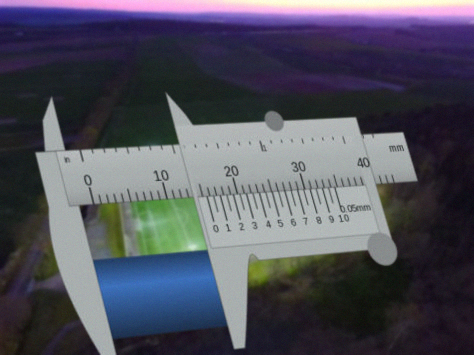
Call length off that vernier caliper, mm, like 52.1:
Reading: 15.6
